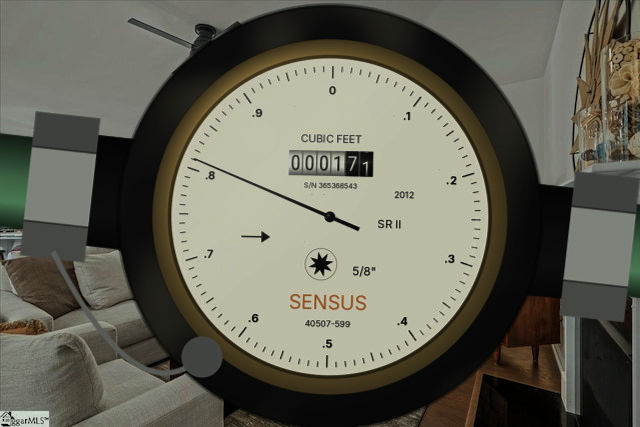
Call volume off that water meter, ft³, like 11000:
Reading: 170.81
